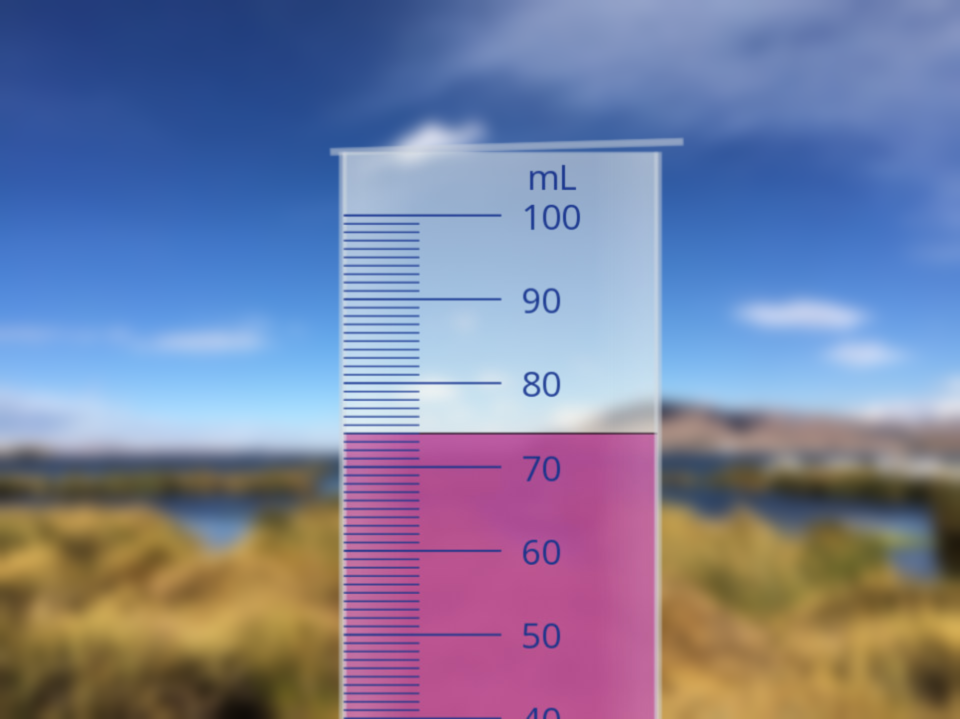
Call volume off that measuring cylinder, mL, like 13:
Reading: 74
